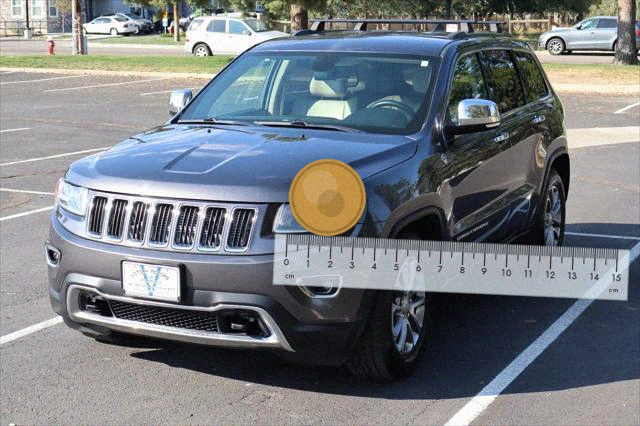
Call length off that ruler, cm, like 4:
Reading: 3.5
